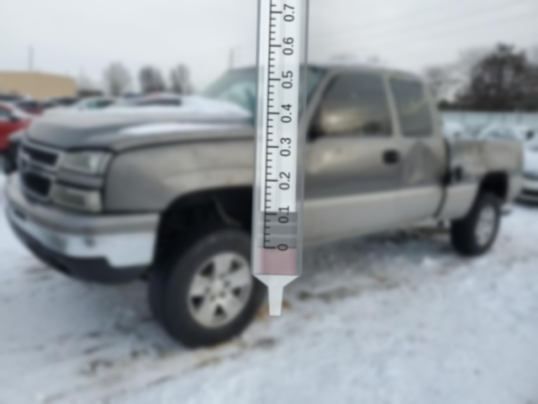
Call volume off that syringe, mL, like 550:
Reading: 0
